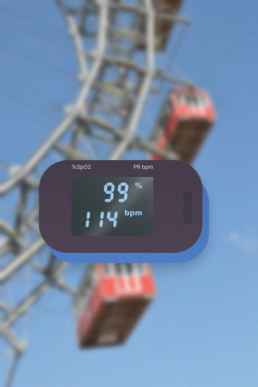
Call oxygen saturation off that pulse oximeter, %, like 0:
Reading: 99
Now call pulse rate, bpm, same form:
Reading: 114
